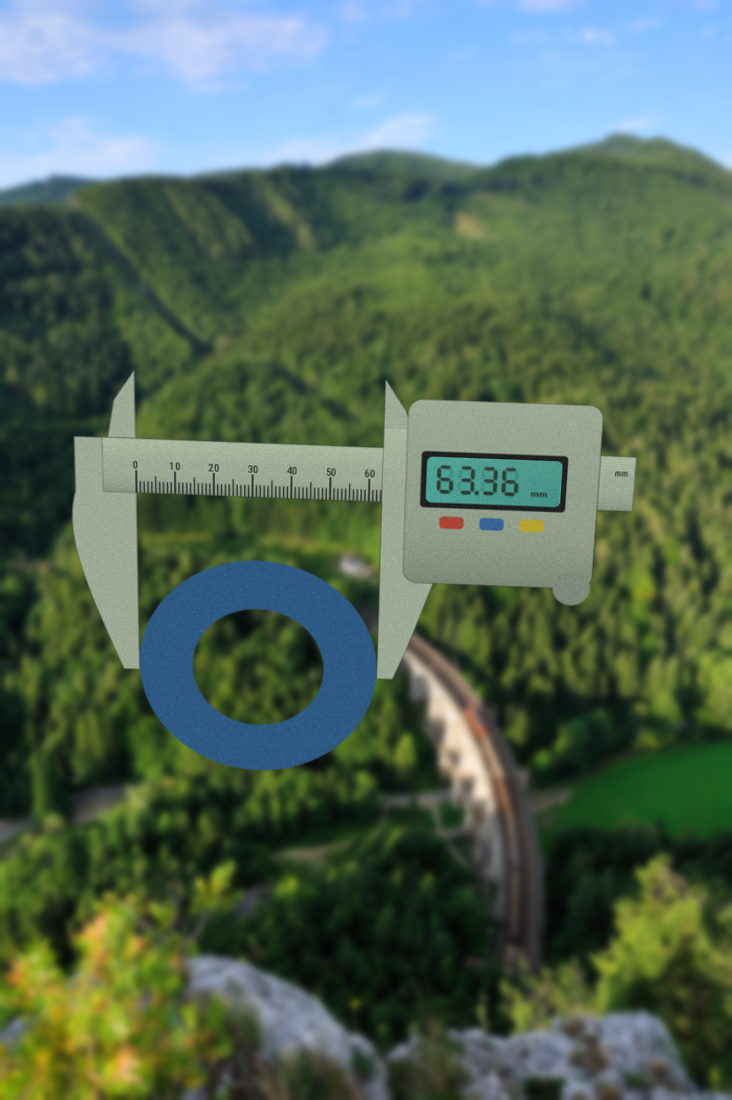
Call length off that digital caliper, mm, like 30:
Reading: 63.36
